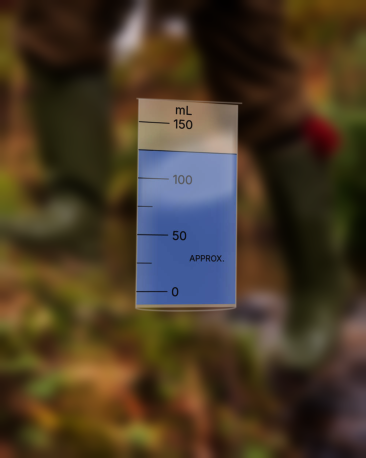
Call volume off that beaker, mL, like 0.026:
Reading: 125
